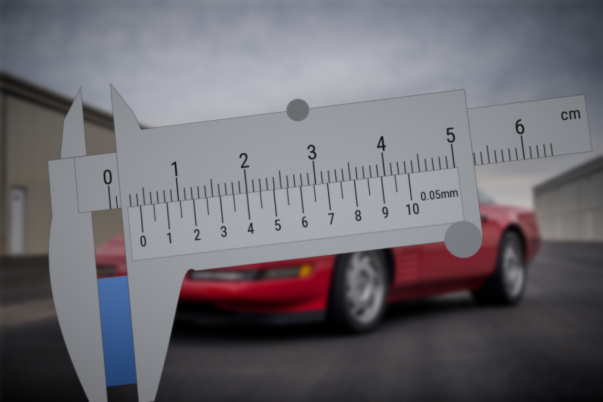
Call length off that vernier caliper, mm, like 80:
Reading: 4.4
